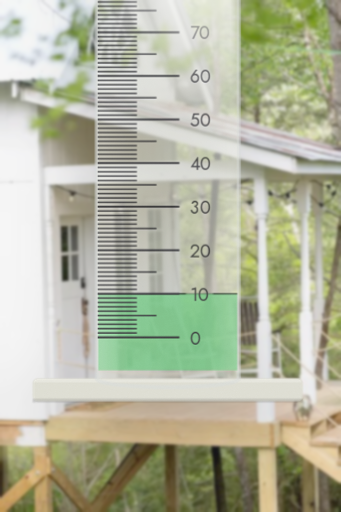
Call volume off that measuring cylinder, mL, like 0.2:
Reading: 10
